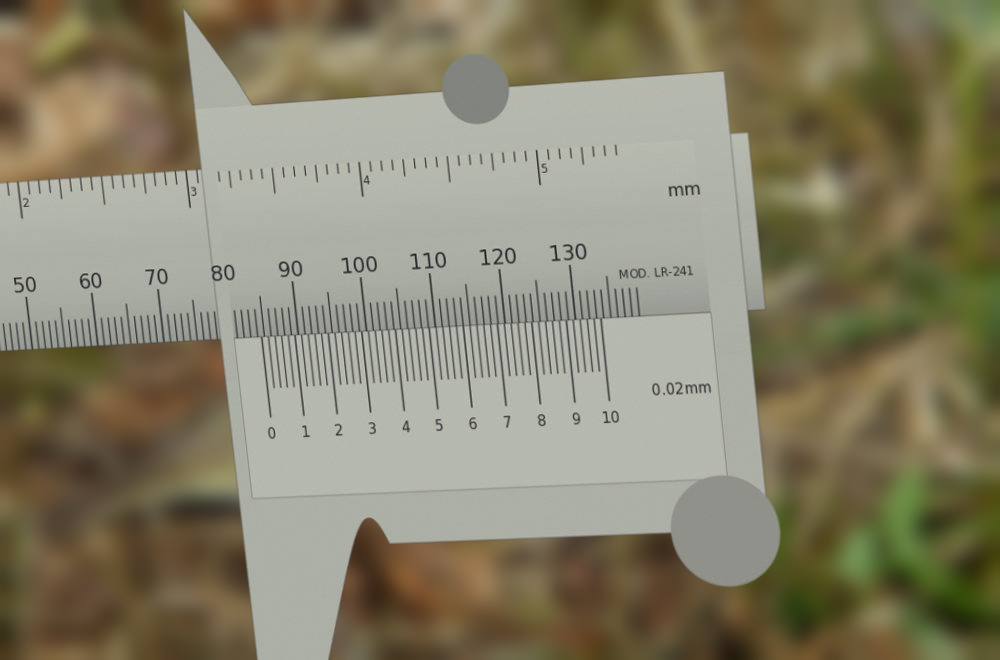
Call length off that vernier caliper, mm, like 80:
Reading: 84.6
